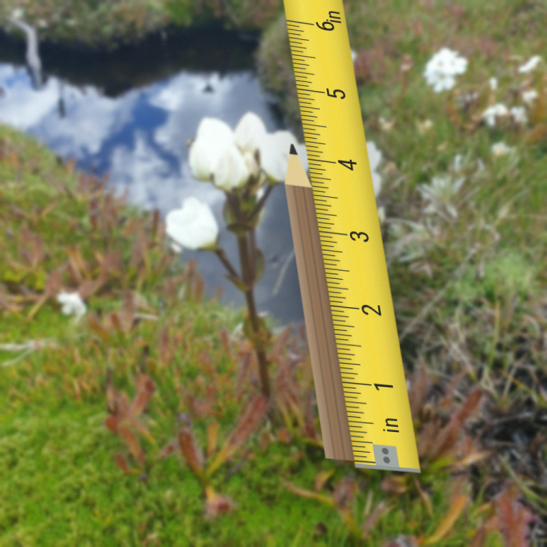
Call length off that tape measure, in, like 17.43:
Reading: 4.1875
